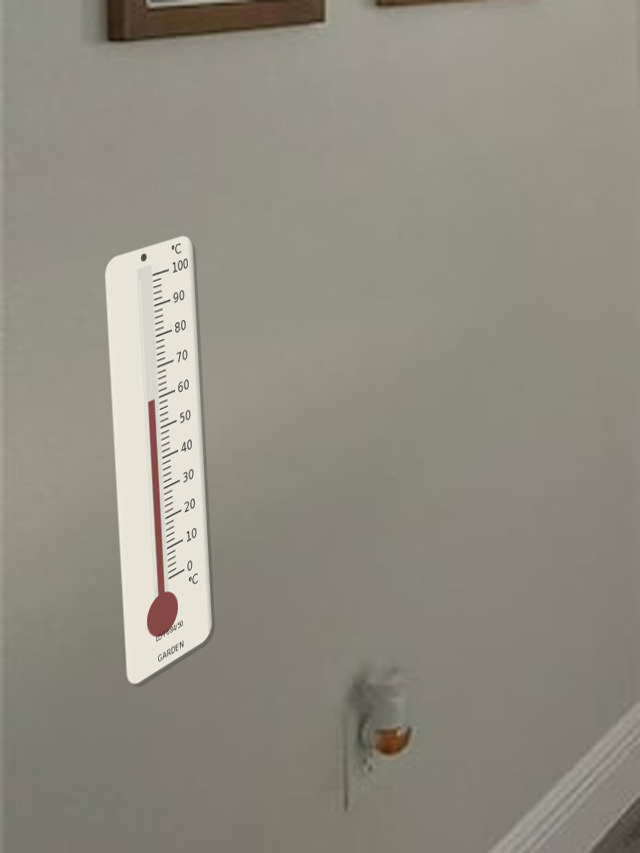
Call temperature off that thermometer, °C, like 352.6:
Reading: 60
